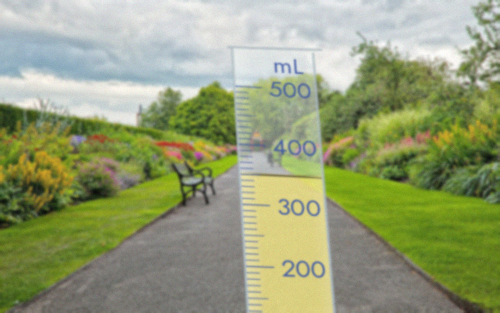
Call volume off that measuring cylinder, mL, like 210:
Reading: 350
